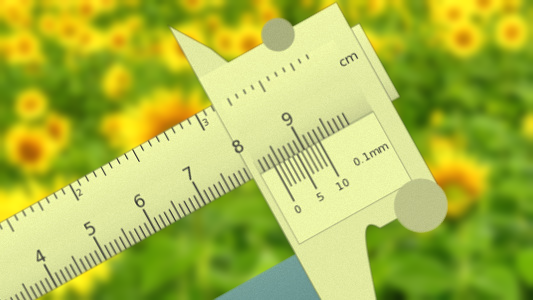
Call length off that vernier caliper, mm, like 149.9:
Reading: 84.0
